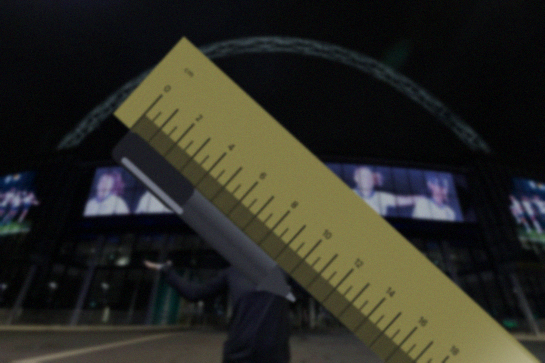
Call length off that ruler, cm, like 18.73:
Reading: 11
